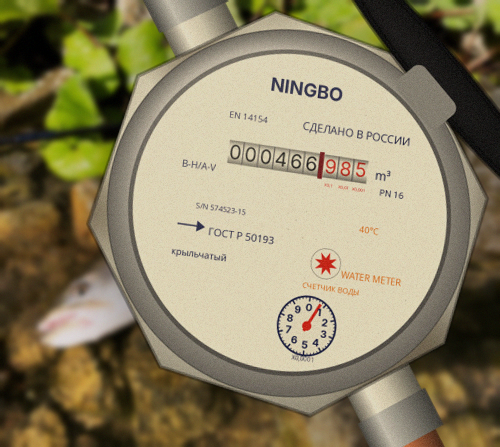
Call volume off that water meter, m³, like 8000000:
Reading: 466.9850
